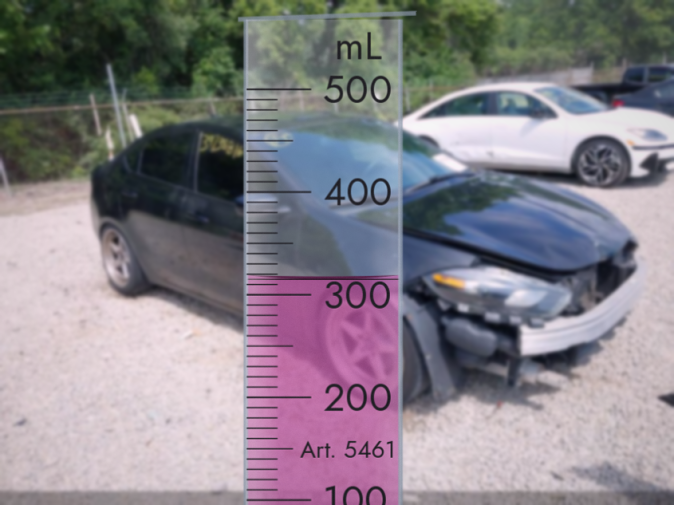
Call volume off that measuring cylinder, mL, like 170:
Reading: 315
